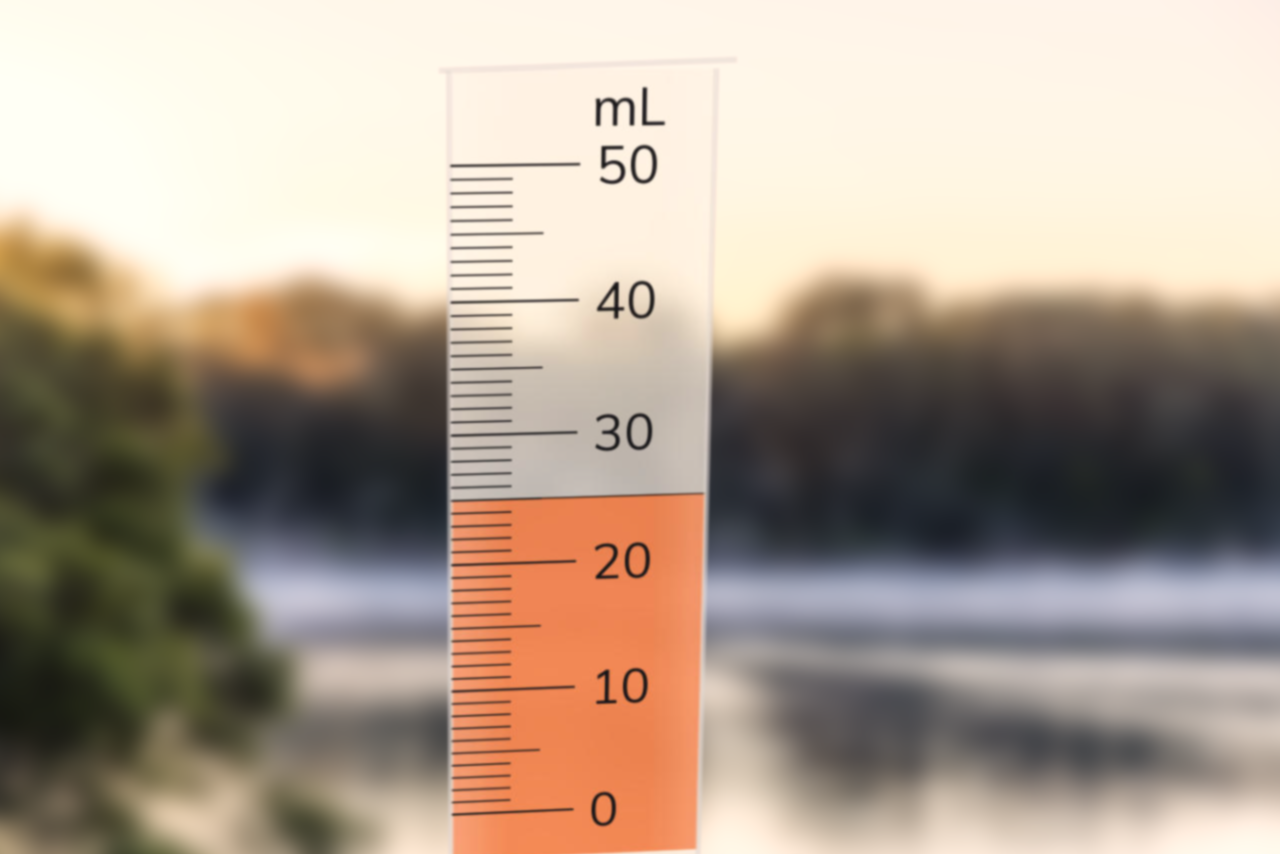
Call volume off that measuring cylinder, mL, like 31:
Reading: 25
